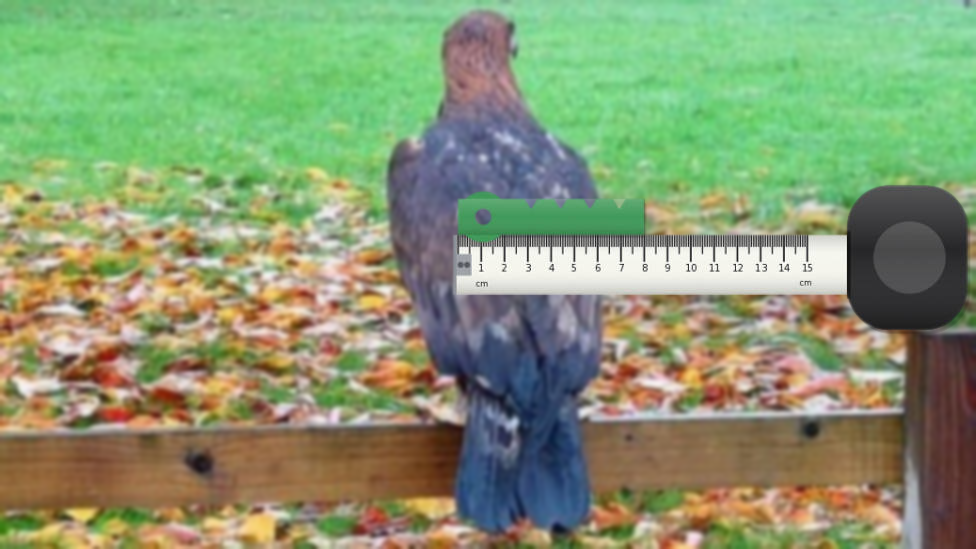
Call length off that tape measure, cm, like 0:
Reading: 8
